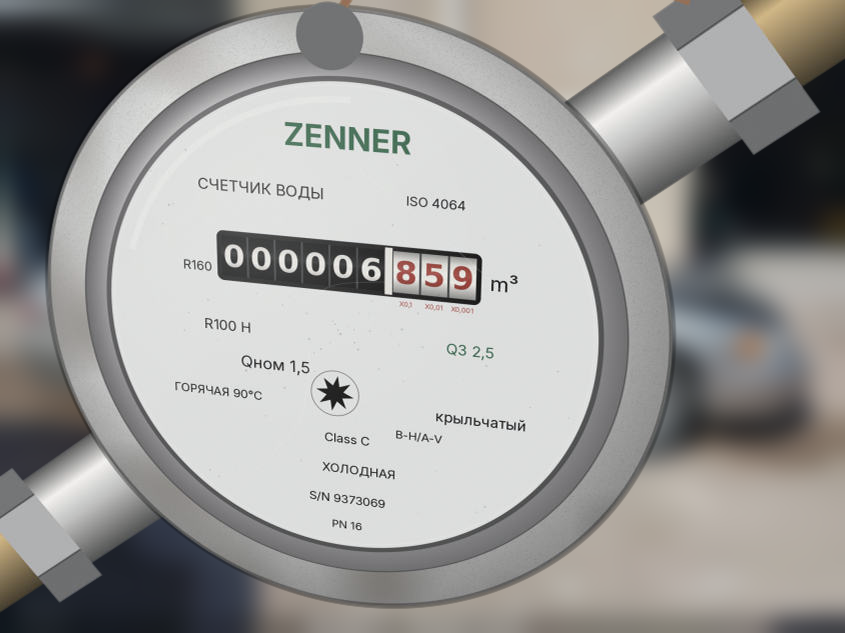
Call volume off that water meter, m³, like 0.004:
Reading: 6.859
